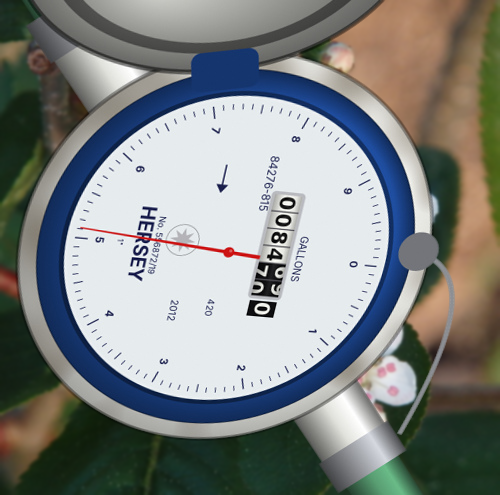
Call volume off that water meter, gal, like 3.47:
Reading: 84695.1
